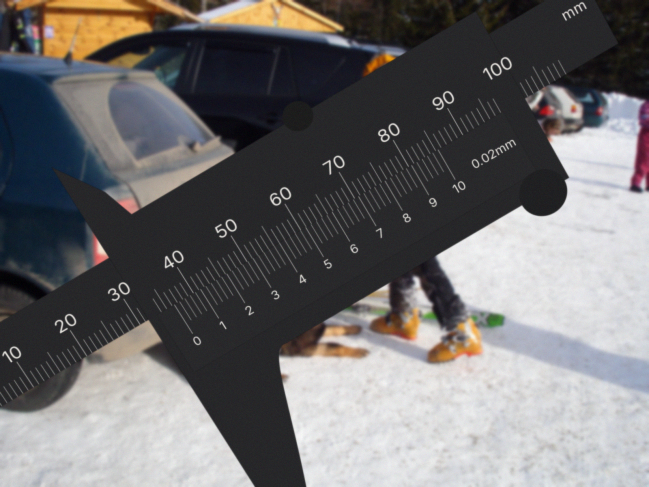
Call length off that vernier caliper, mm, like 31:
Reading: 36.4
